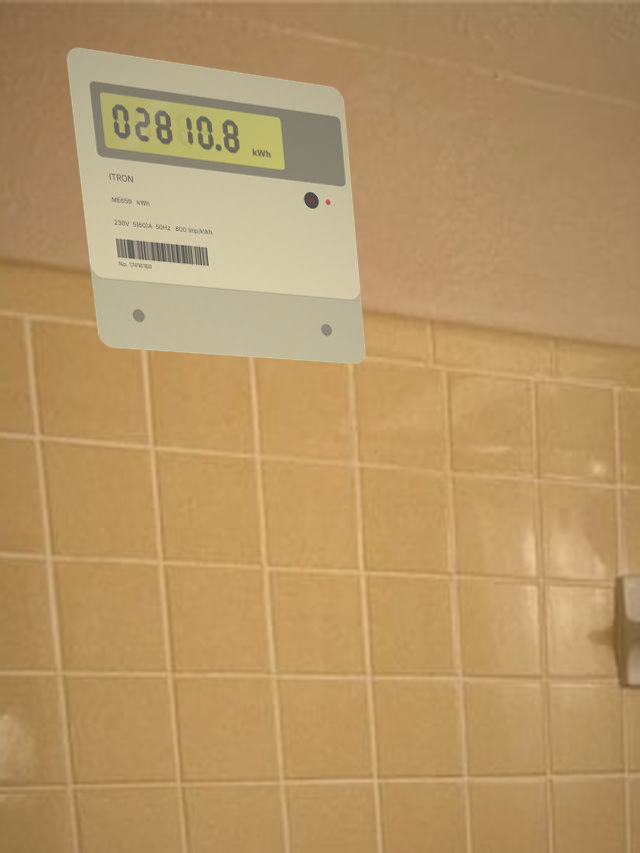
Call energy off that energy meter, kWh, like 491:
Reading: 2810.8
